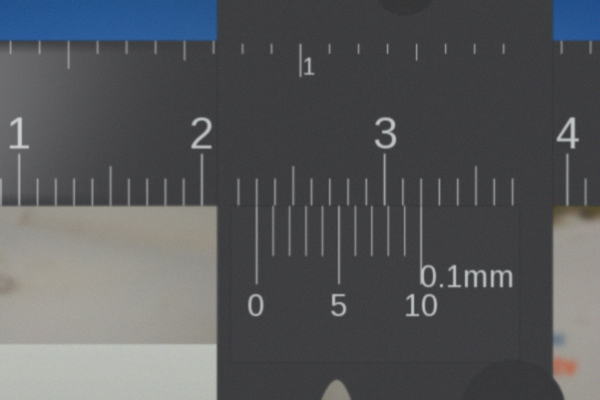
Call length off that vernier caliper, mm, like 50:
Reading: 23.0
